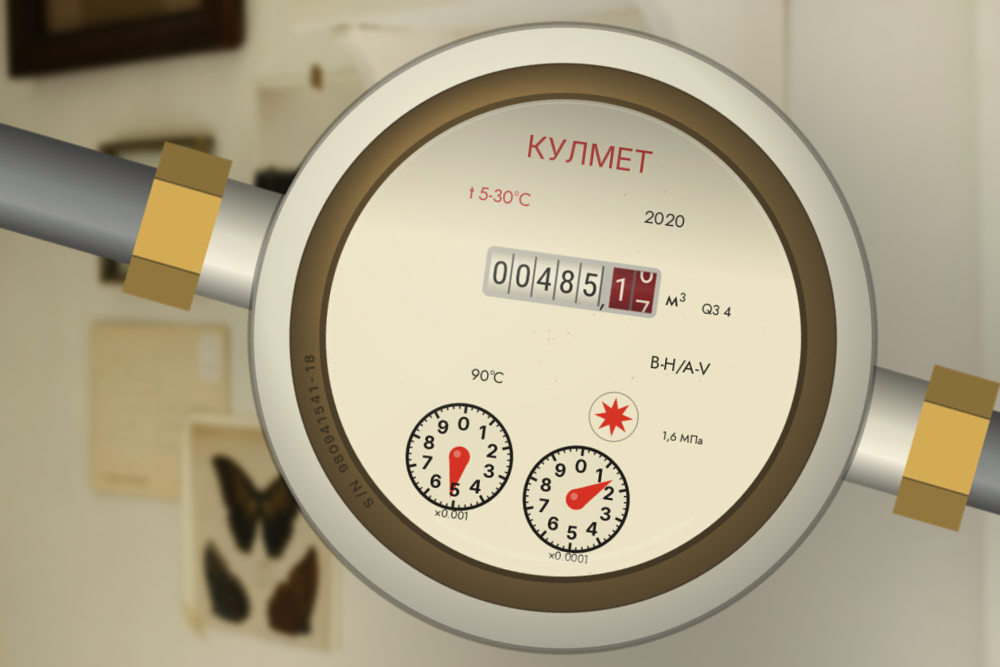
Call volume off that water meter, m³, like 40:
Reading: 485.1651
